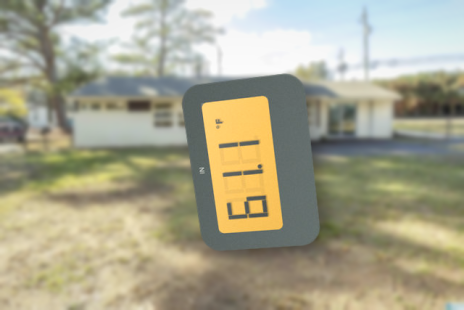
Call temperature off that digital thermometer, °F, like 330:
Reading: 61.1
